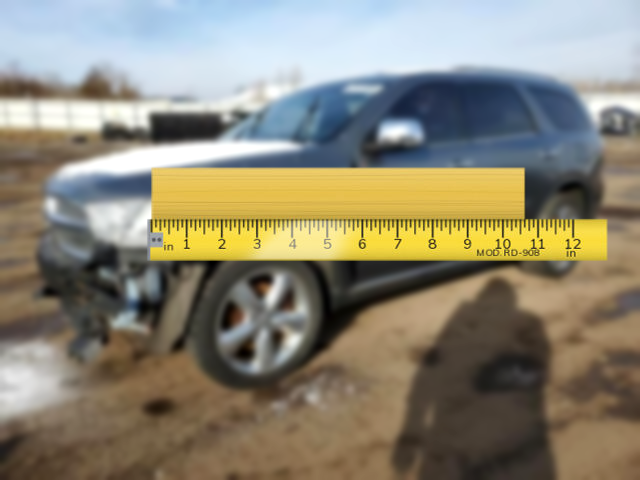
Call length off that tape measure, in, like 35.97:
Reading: 10.625
